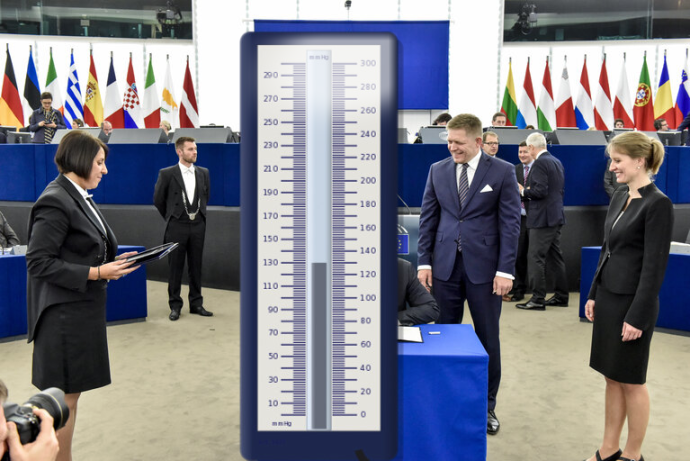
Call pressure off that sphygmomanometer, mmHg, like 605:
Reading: 130
